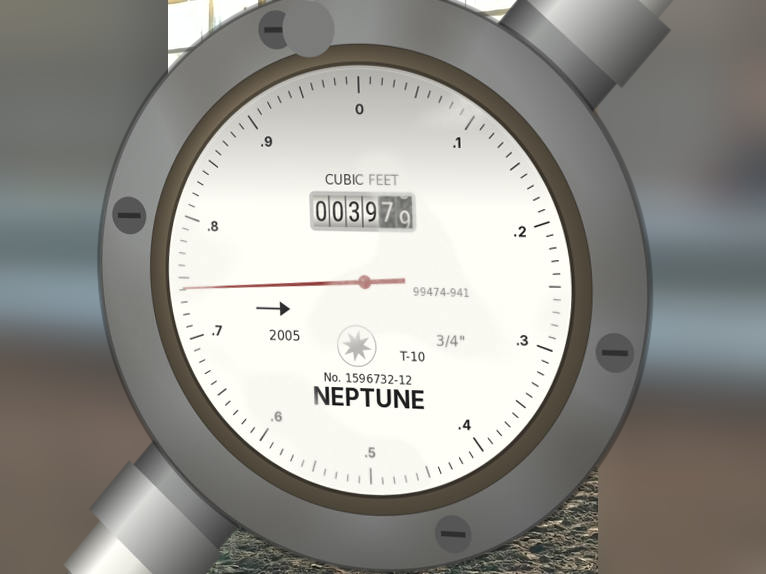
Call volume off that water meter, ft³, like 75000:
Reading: 3978.74
